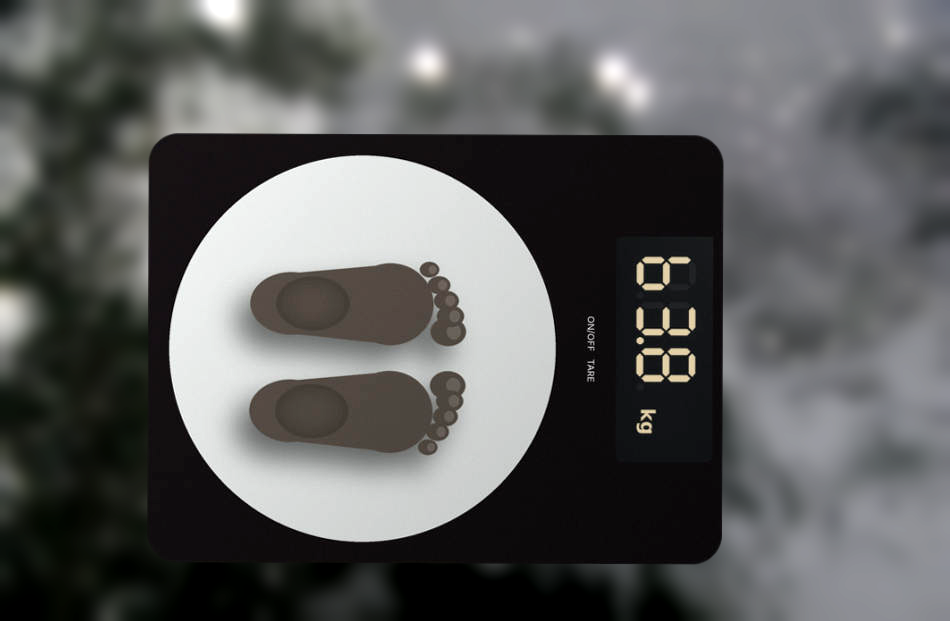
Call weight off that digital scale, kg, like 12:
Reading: 63.8
